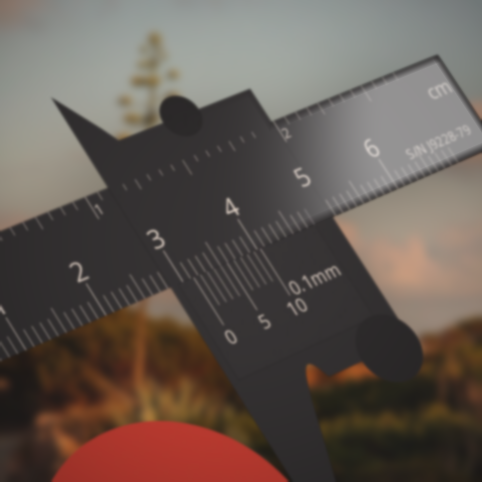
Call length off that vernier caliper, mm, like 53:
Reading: 31.4
